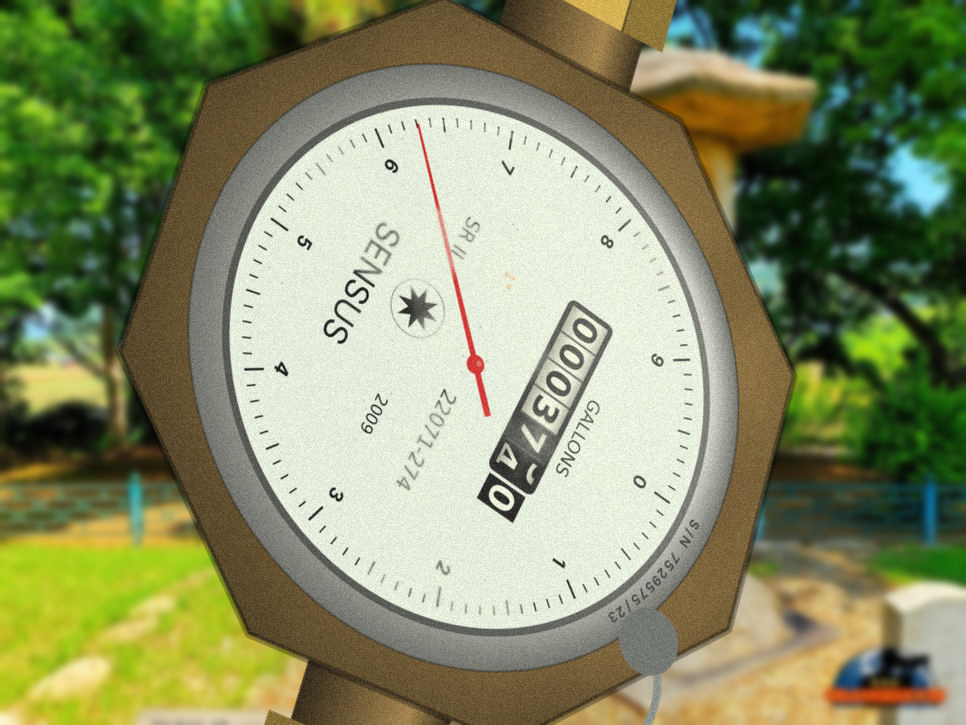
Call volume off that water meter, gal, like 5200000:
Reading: 3736.3
